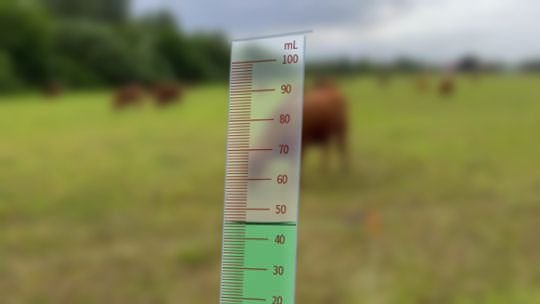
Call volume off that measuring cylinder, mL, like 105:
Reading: 45
